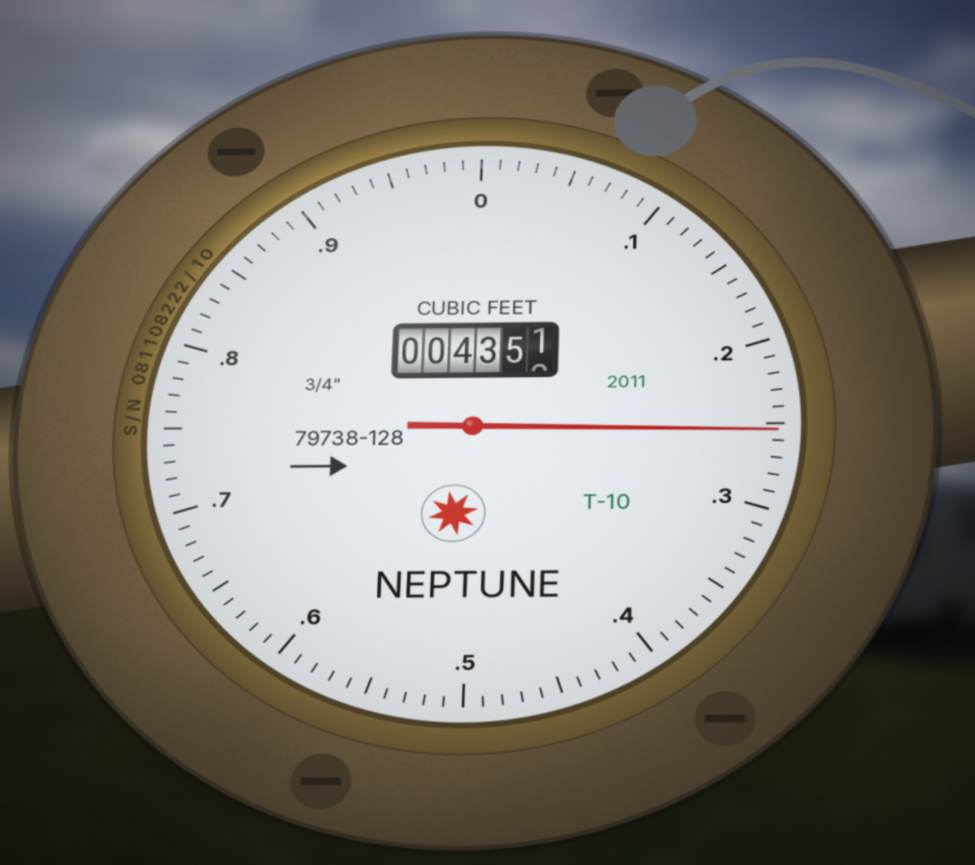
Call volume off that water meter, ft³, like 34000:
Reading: 4351.25
